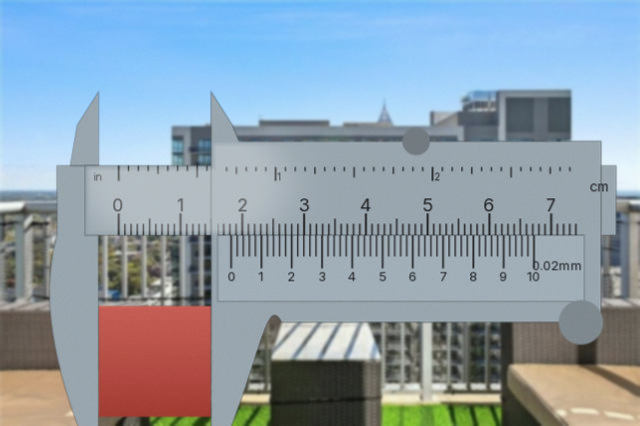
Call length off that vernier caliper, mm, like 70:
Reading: 18.2
